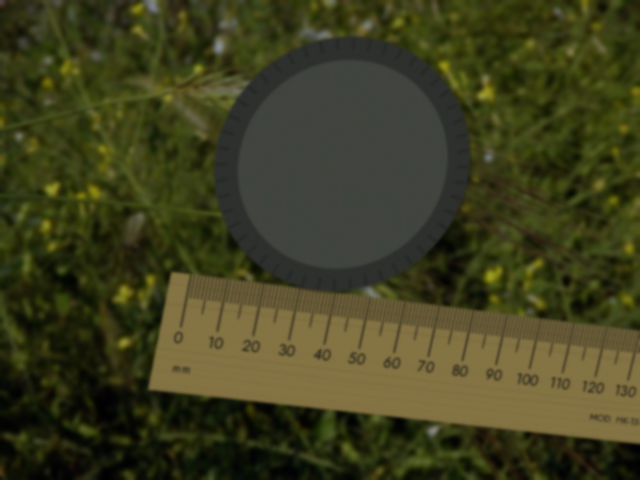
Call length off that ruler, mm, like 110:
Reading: 70
